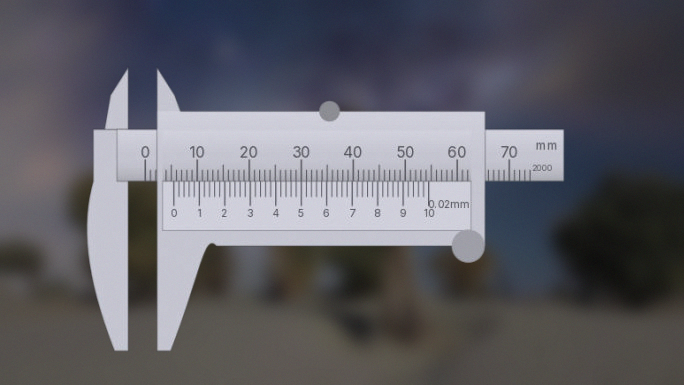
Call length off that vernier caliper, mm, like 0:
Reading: 5.5
